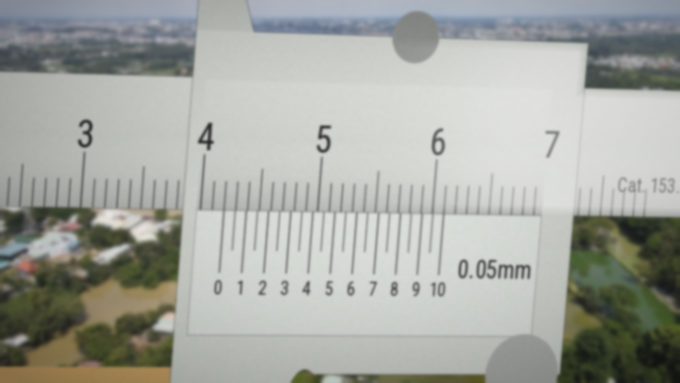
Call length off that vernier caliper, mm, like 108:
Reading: 42.0
